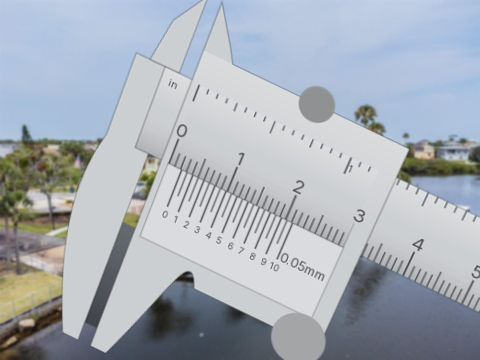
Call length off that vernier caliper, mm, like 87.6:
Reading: 2.2
